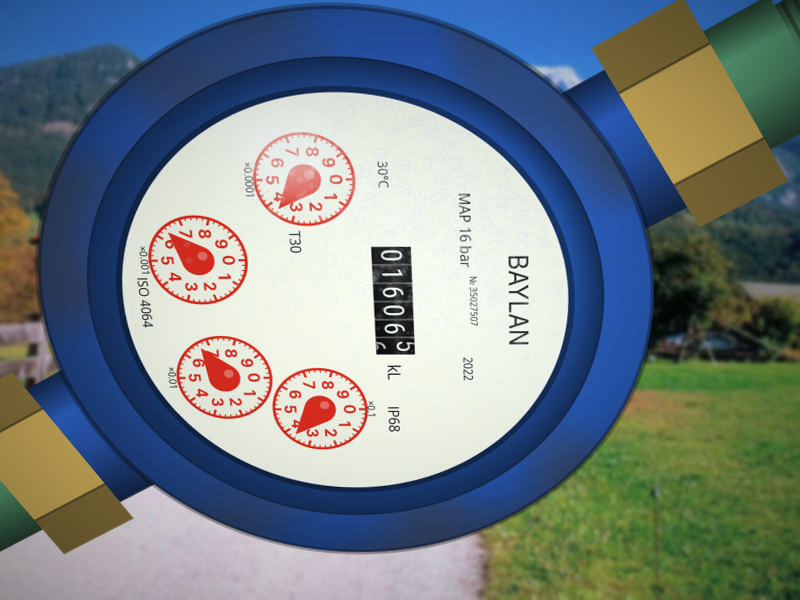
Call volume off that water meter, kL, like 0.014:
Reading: 16065.3663
